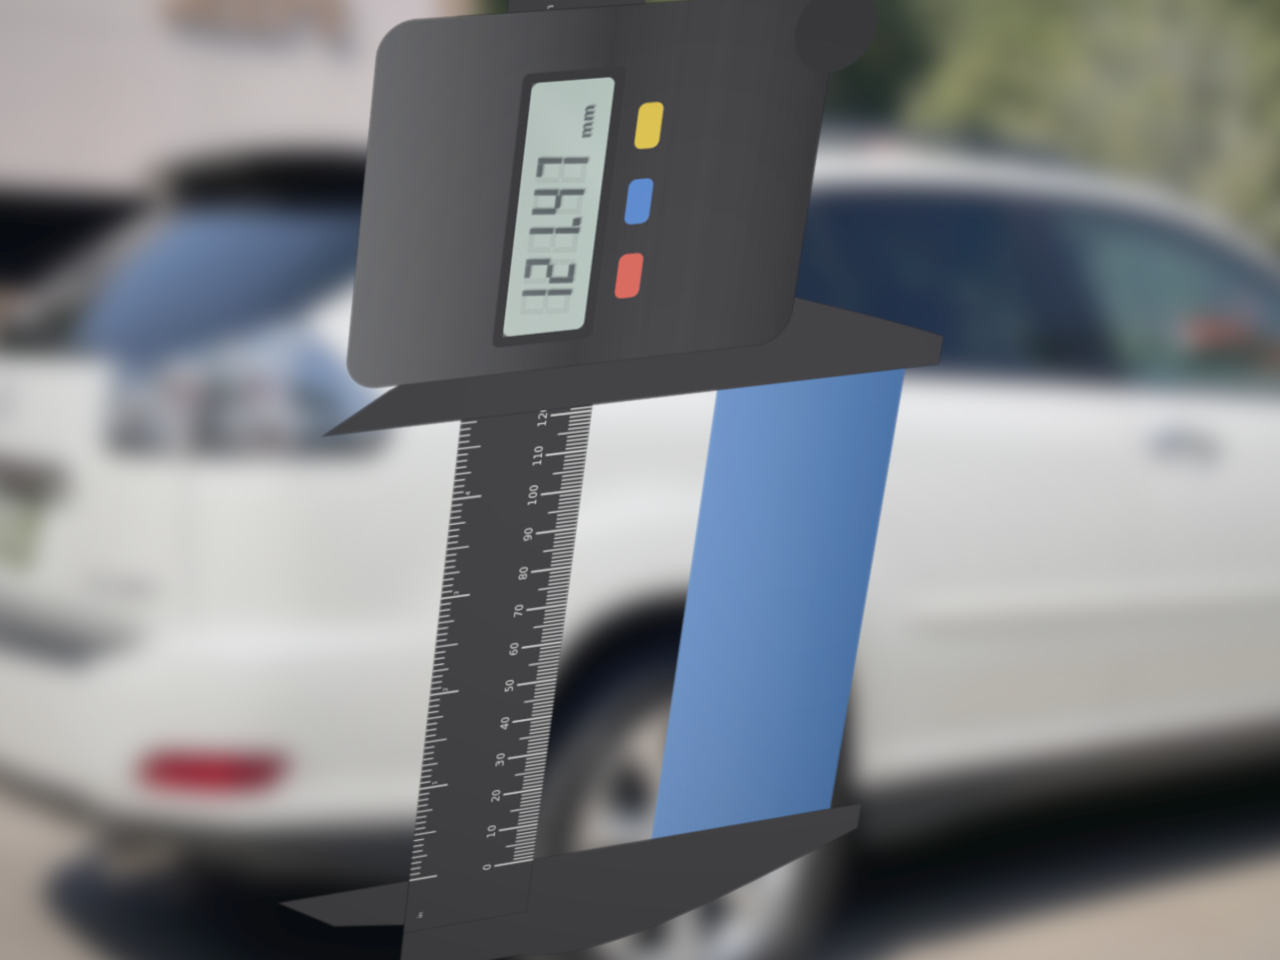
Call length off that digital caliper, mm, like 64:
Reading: 121.47
